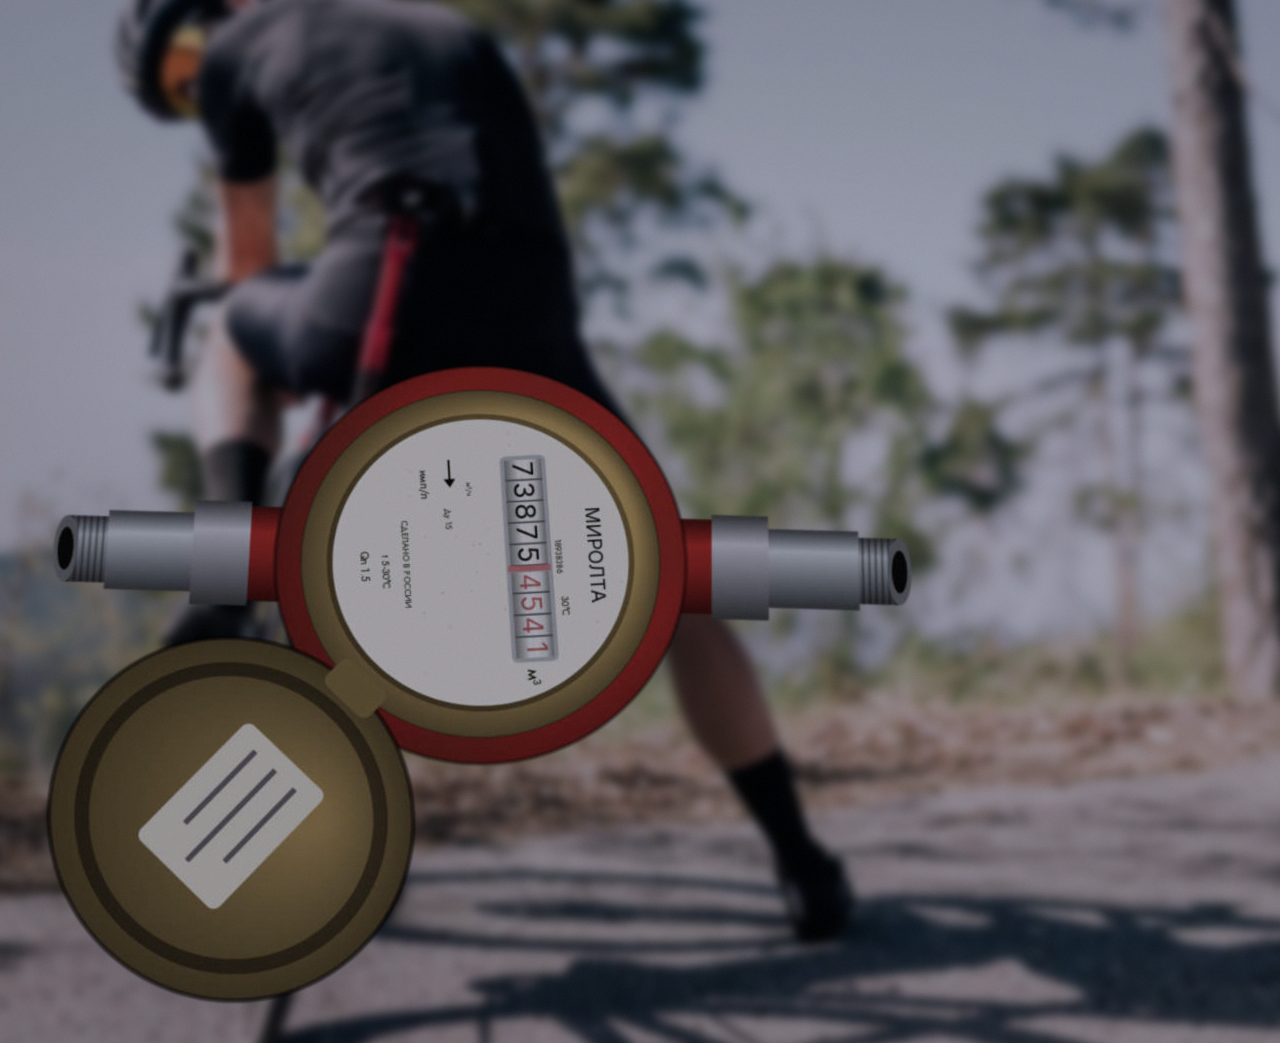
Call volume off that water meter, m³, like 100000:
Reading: 73875.4541
